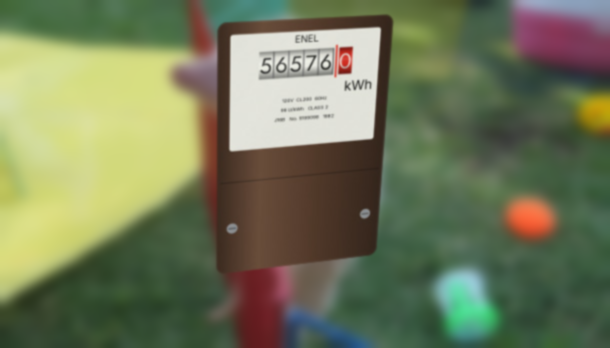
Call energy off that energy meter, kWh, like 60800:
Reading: 56576.0
